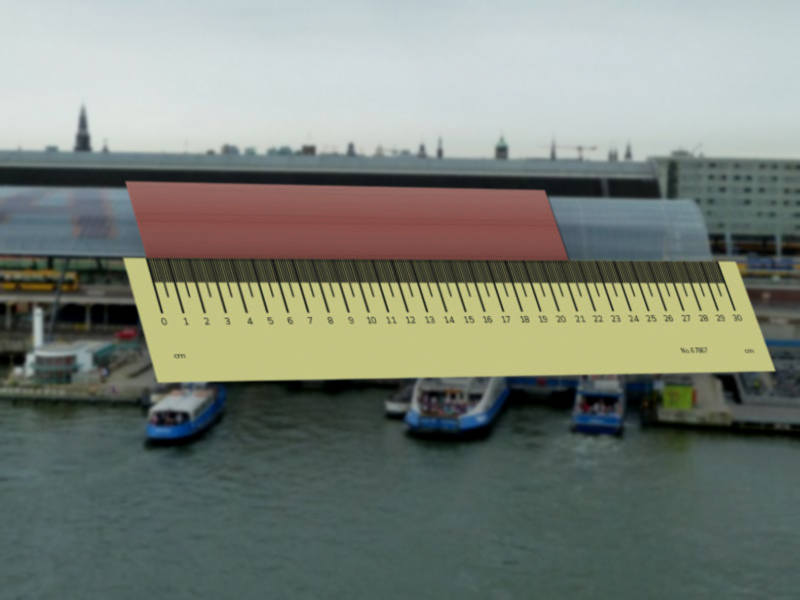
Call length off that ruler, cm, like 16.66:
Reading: 21.5
